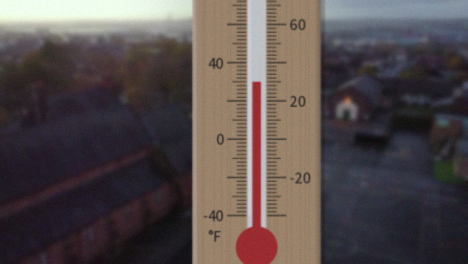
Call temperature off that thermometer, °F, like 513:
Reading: 30
